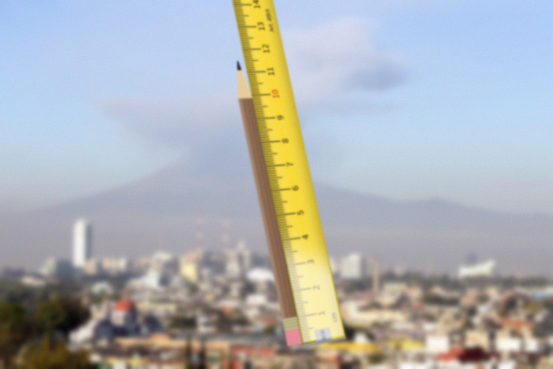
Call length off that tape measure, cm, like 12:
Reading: 11.5
